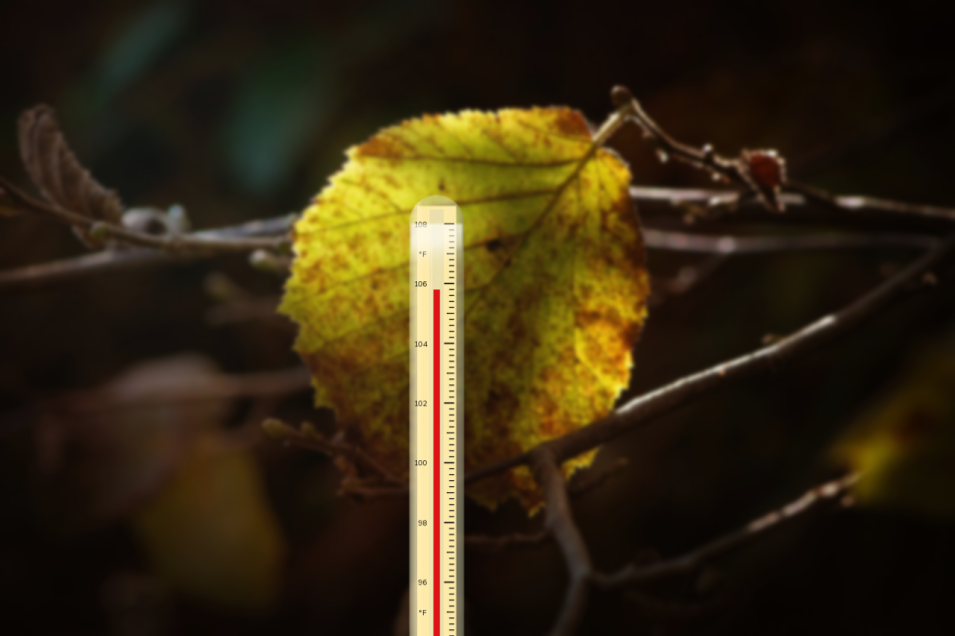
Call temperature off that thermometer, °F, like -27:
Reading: 105.8
